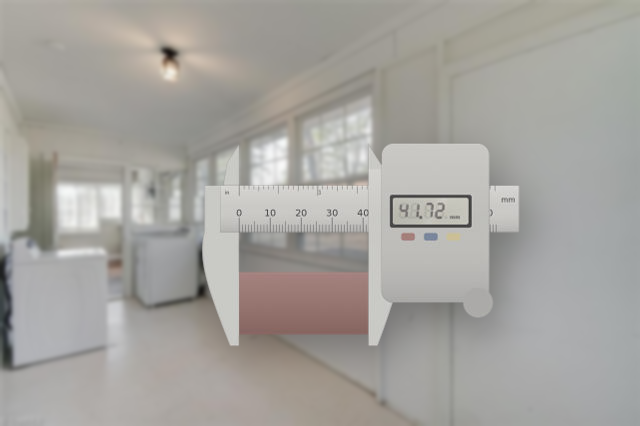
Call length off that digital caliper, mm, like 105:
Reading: 41.72
